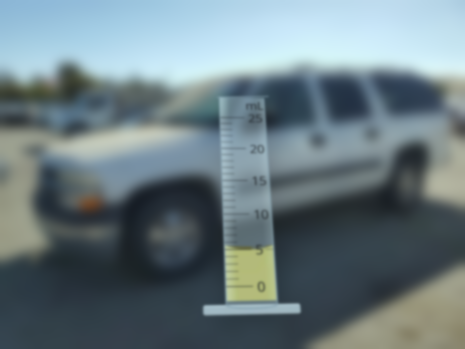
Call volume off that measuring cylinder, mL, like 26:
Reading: 5
